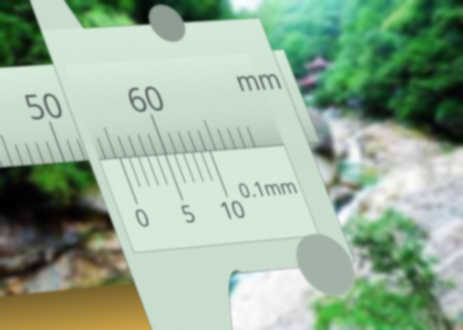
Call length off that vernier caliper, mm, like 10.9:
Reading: 55.4
